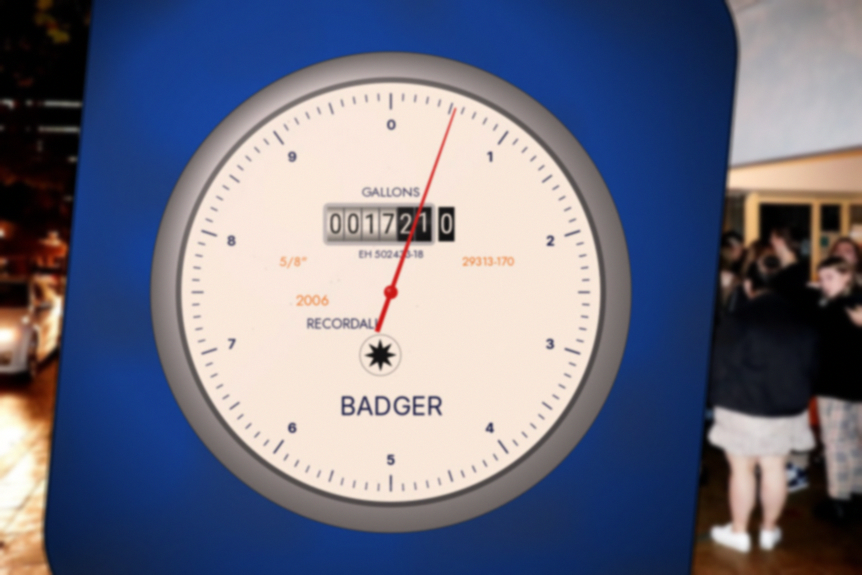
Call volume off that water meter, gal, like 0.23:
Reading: 17210.5
